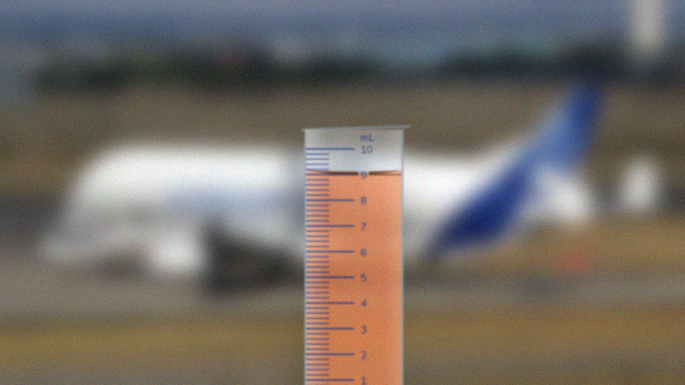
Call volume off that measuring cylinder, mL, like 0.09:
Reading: 9
